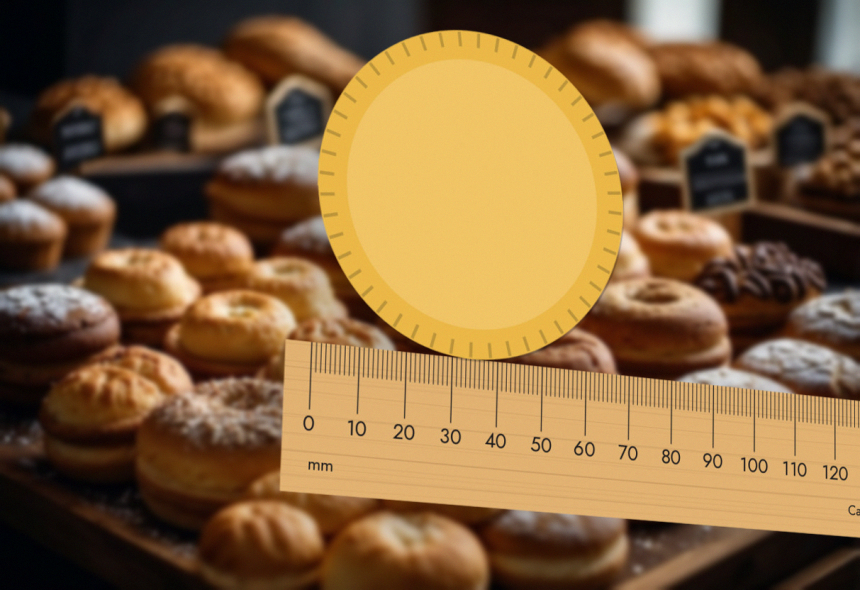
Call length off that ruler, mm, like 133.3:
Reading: 68
